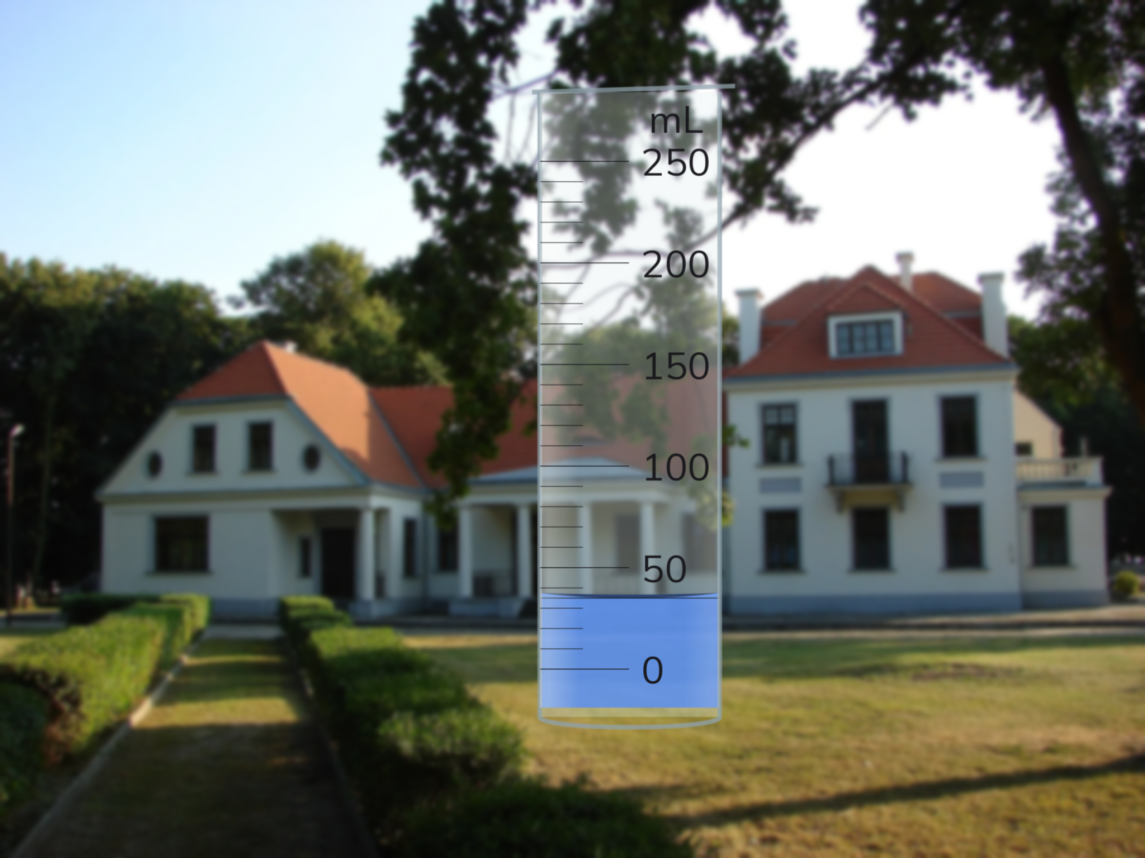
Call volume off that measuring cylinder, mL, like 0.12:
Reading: 35
